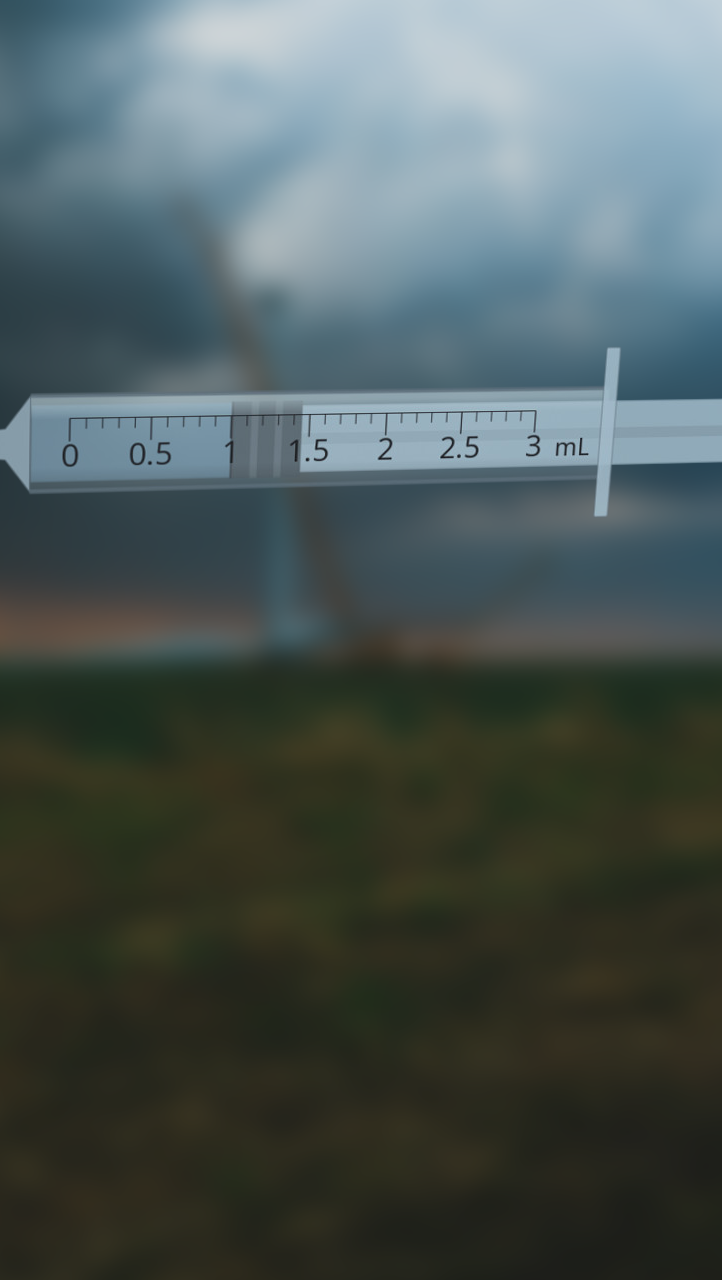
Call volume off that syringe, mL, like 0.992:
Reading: 1
